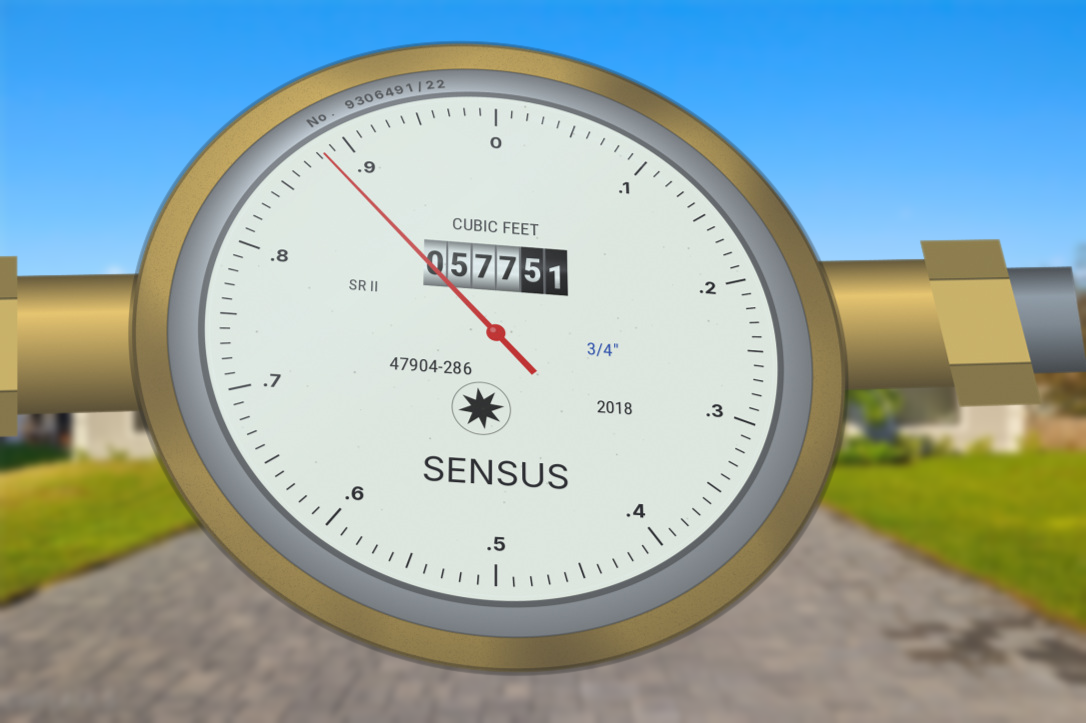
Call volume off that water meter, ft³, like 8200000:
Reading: 57750.88
